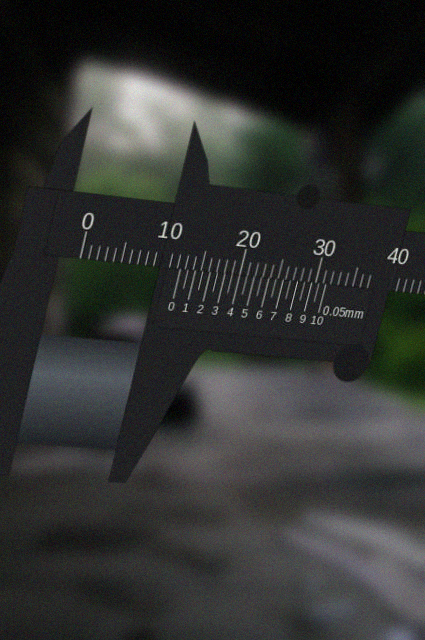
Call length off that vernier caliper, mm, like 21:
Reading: 12.4
